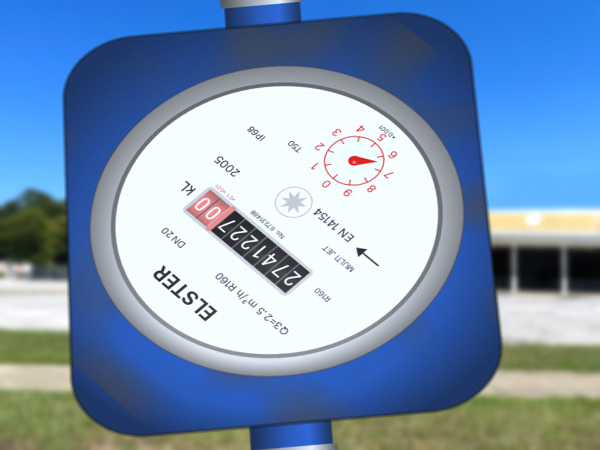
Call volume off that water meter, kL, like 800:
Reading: 2741227.006
